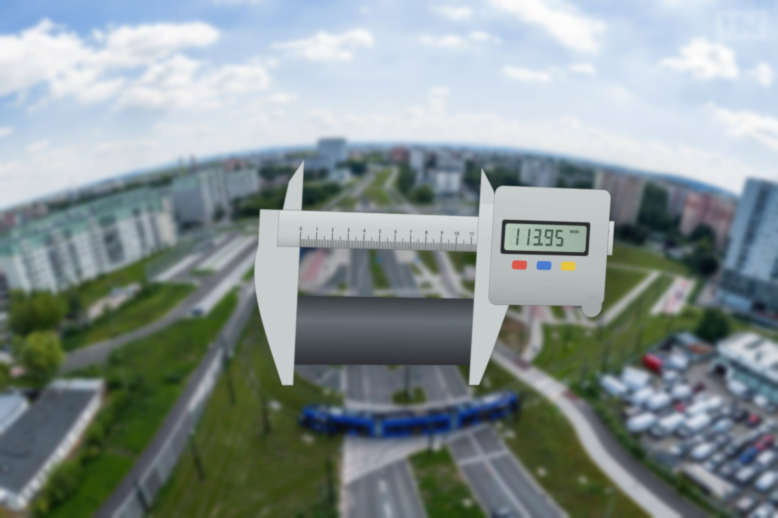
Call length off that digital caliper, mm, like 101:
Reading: 113.95
